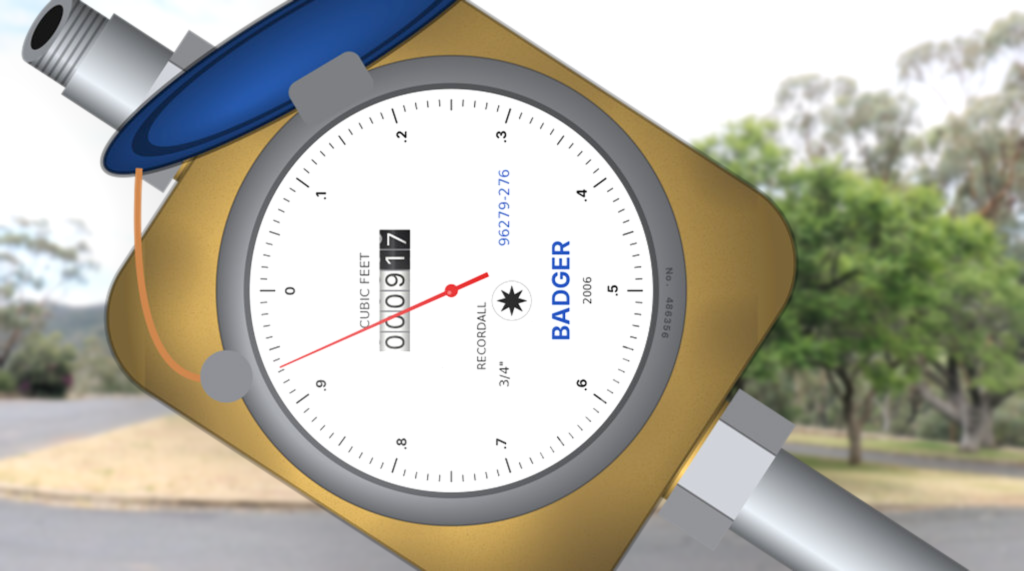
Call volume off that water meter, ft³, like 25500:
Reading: 916.93
